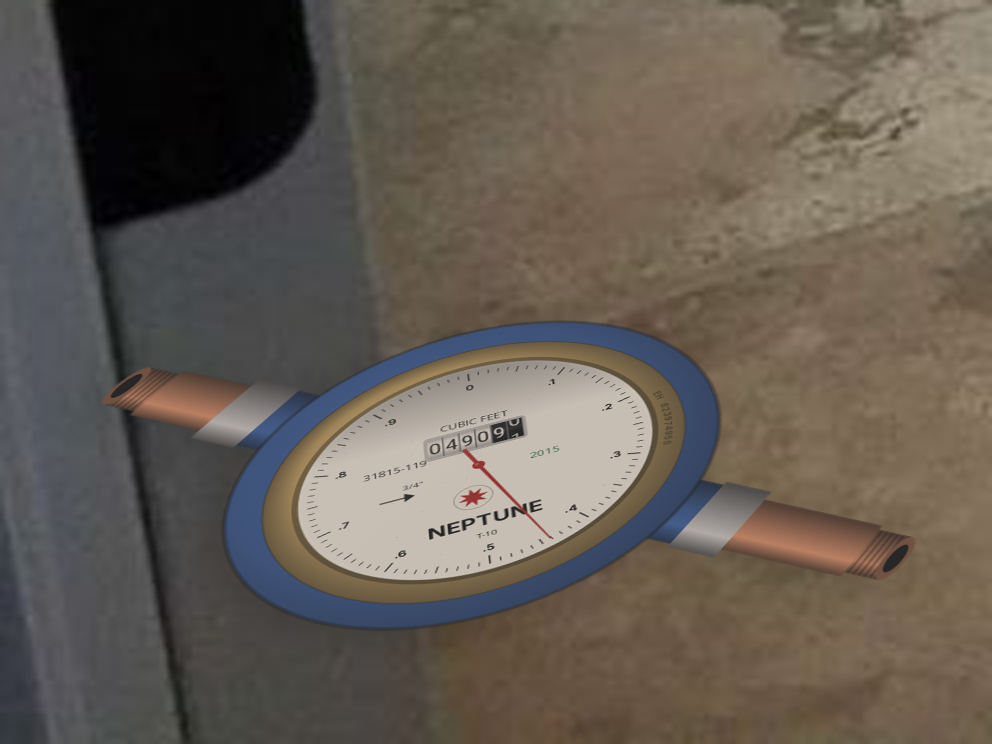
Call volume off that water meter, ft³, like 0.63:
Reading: 49090.44
